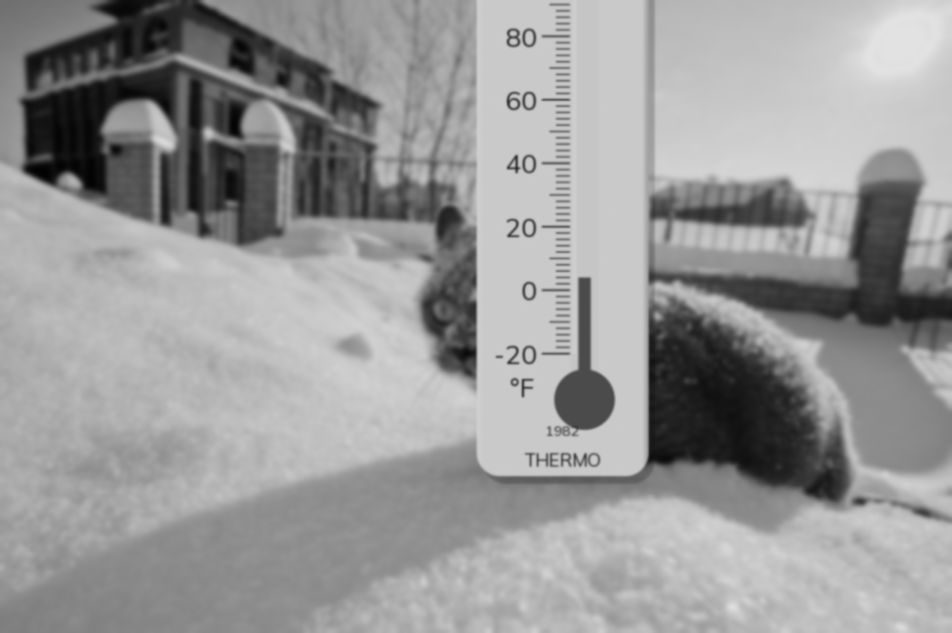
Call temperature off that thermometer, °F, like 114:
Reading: 4
